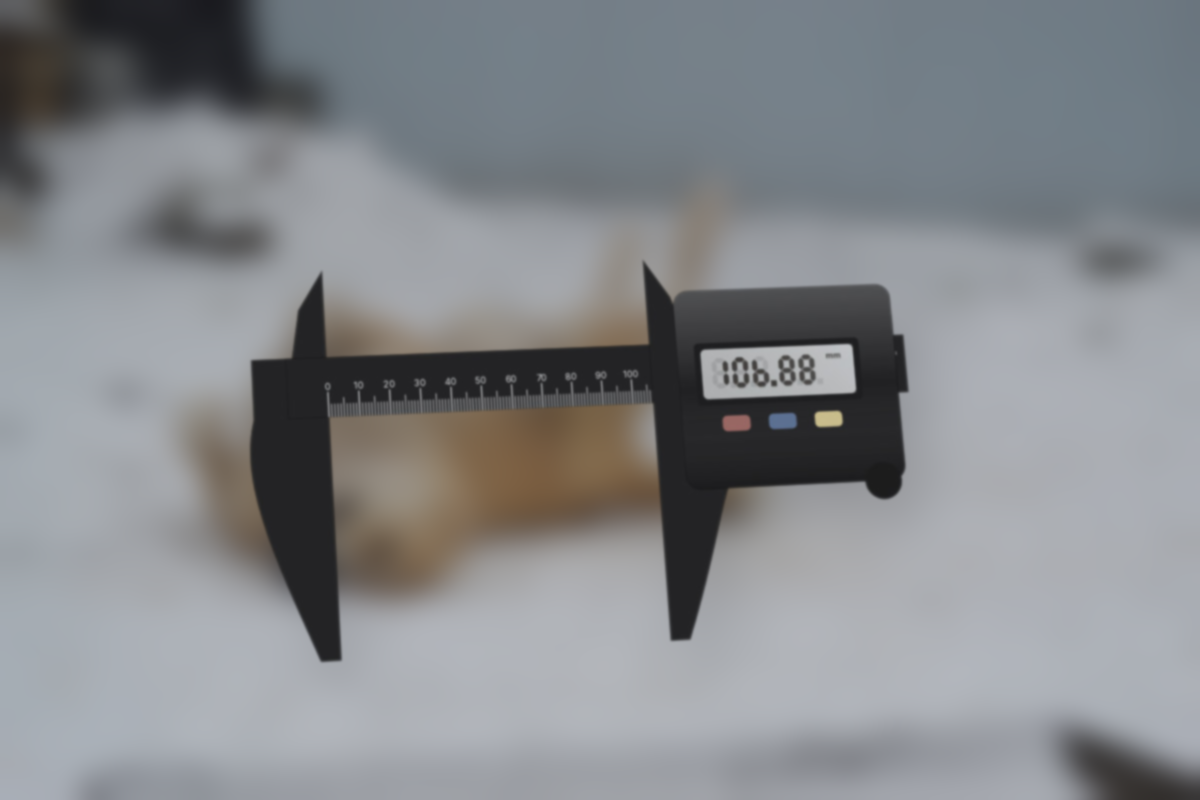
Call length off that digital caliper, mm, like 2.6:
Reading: 106.88
